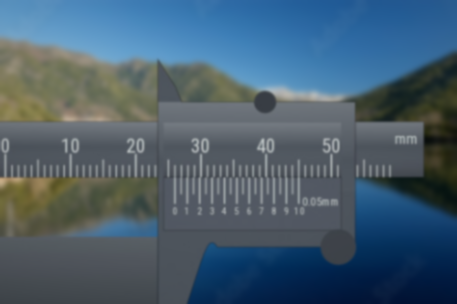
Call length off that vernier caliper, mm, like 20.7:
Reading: 26.0
